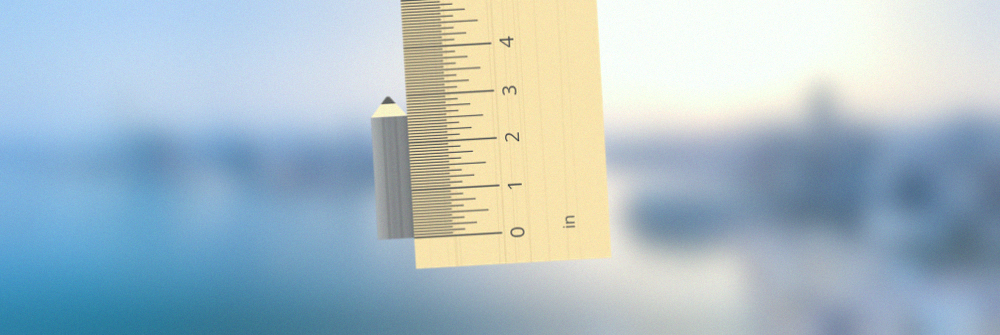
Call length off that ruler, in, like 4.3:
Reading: 3
